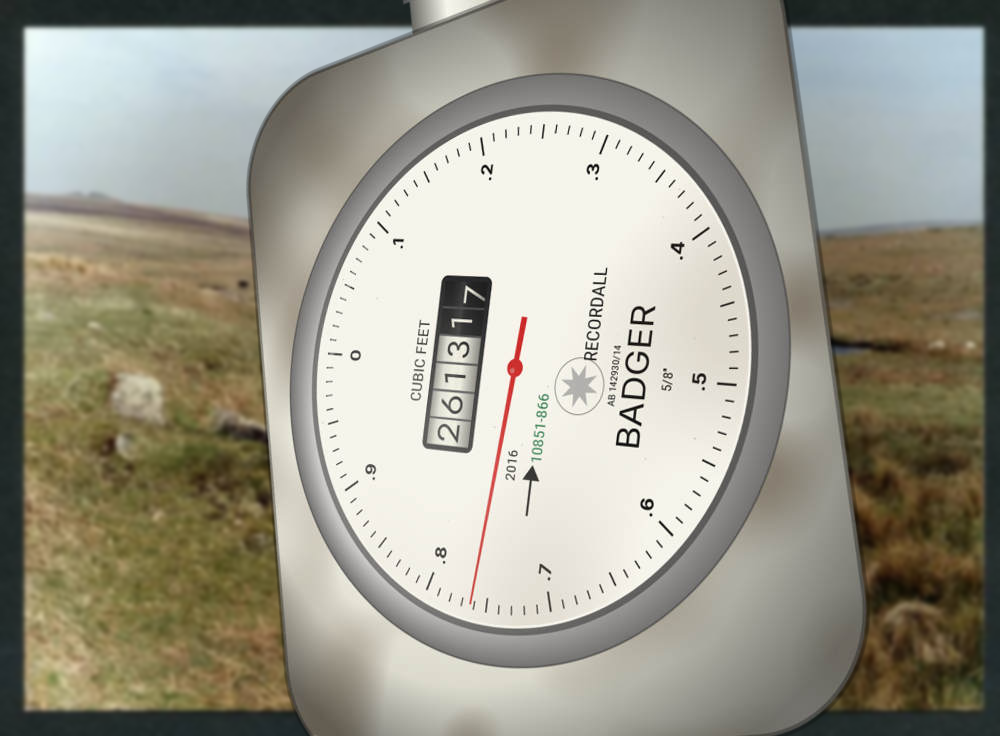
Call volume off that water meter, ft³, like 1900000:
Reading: 261316.76
